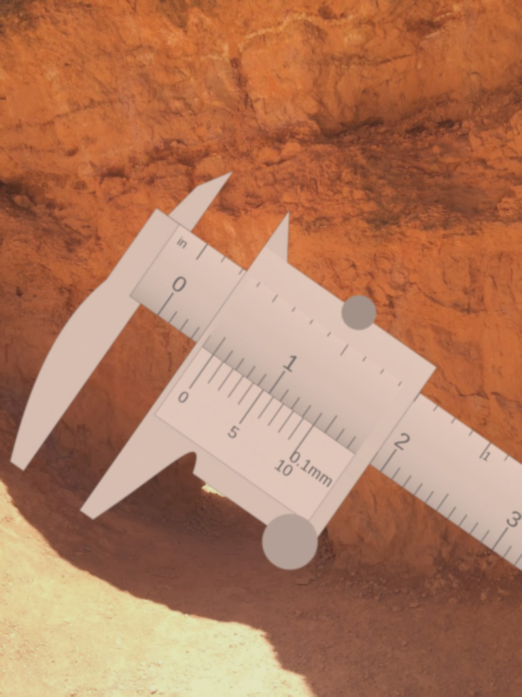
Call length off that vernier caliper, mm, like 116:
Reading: 5.0
